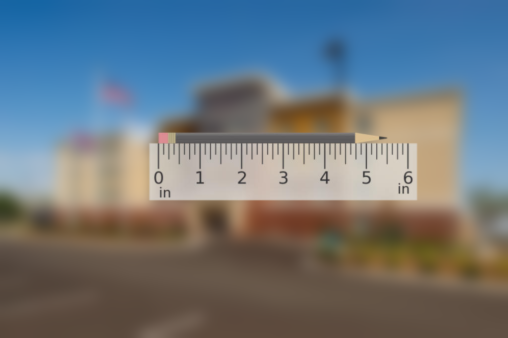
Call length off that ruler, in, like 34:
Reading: 5.5
